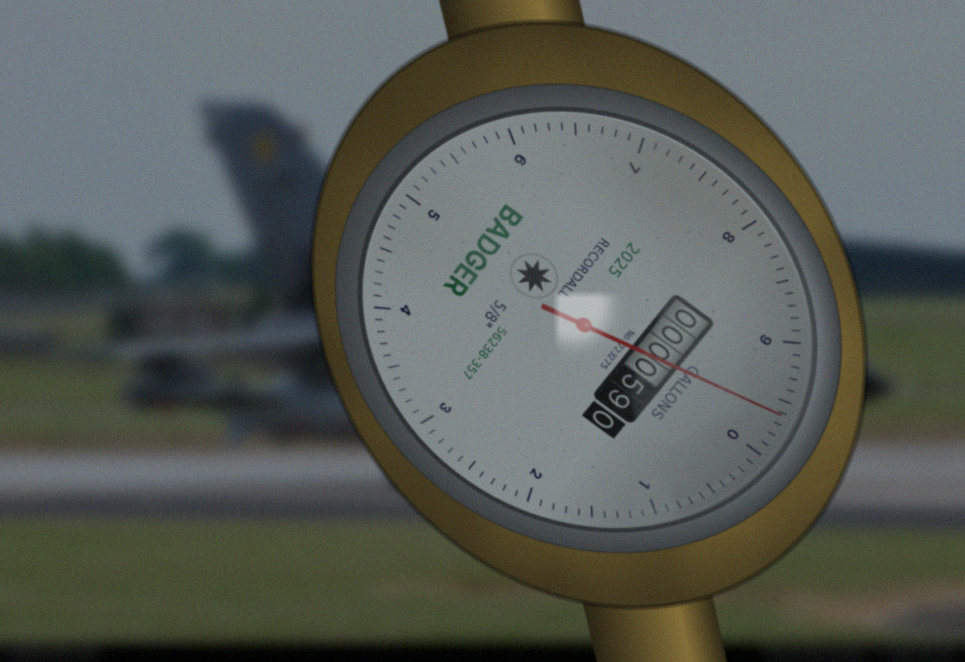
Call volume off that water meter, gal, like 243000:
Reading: 589.6
